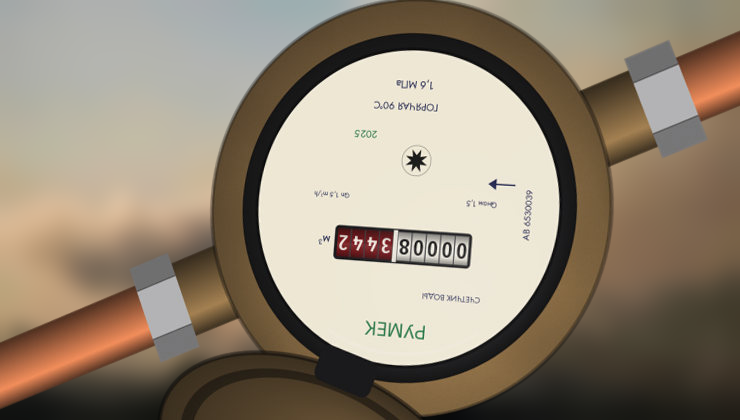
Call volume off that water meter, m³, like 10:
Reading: 8.3442
